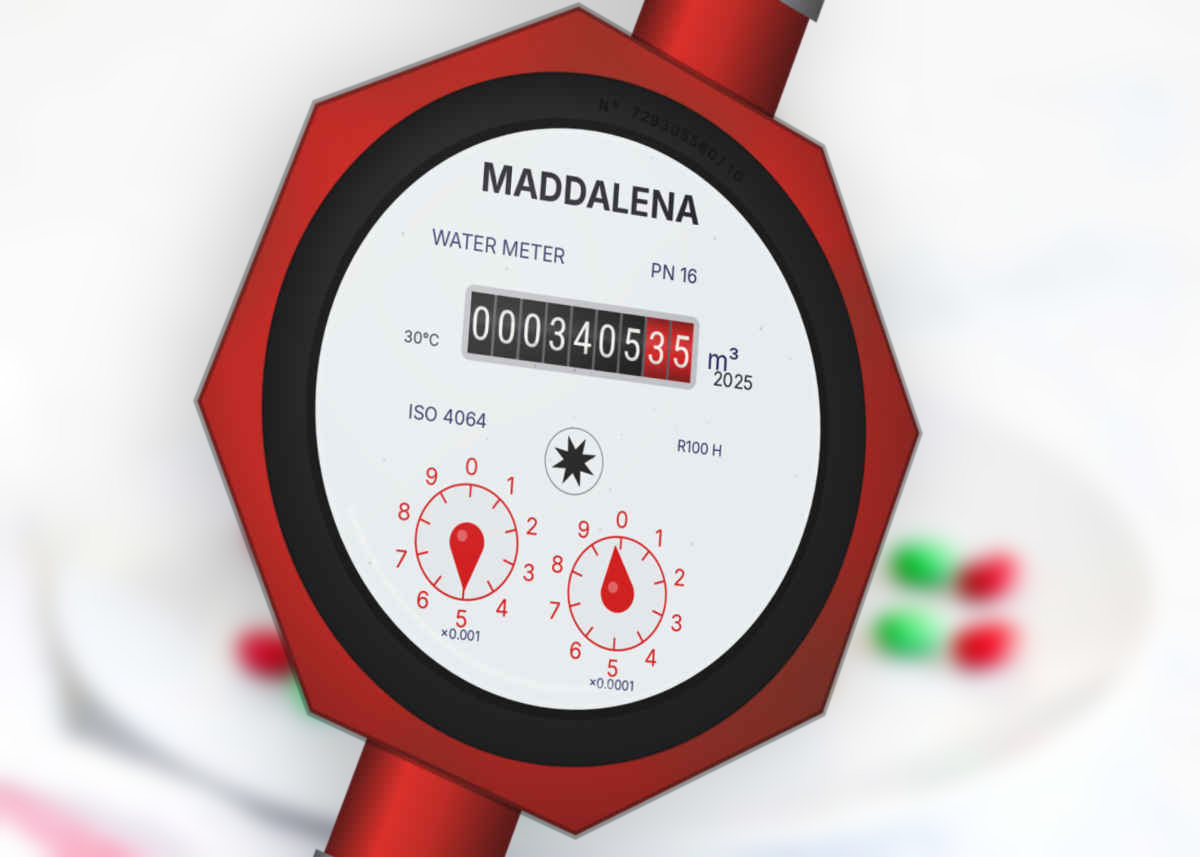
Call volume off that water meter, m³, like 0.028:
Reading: 3405.3549
